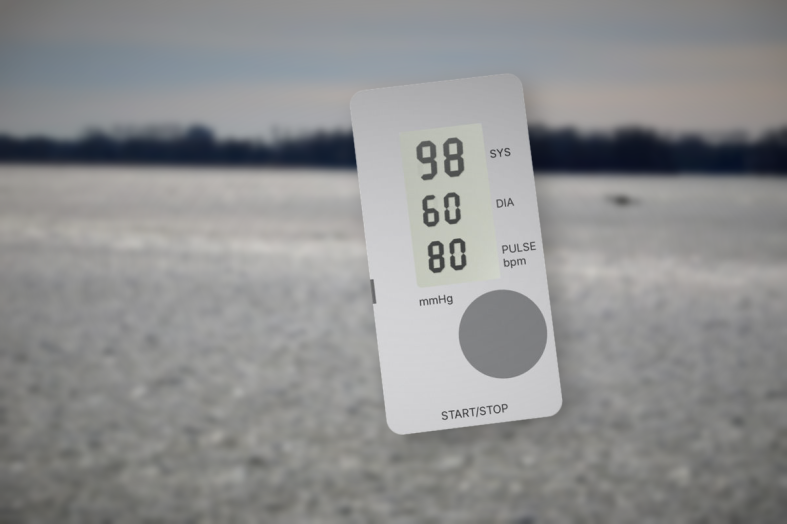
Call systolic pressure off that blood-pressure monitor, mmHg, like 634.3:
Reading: 98
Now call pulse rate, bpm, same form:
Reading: 80
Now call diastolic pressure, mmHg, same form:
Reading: 60
